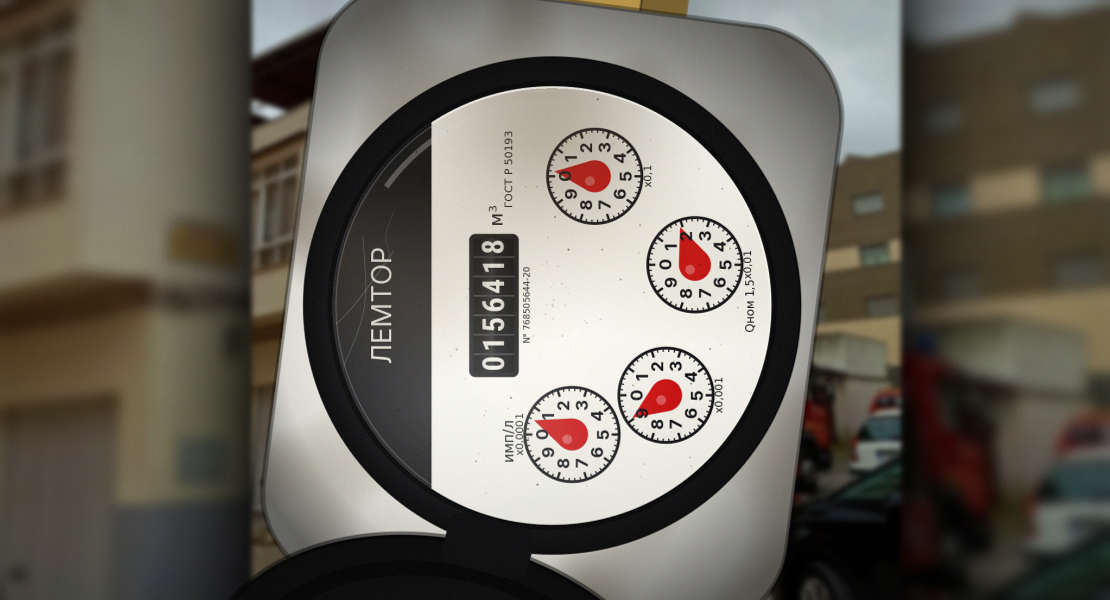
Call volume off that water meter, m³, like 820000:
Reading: 156418.0190
